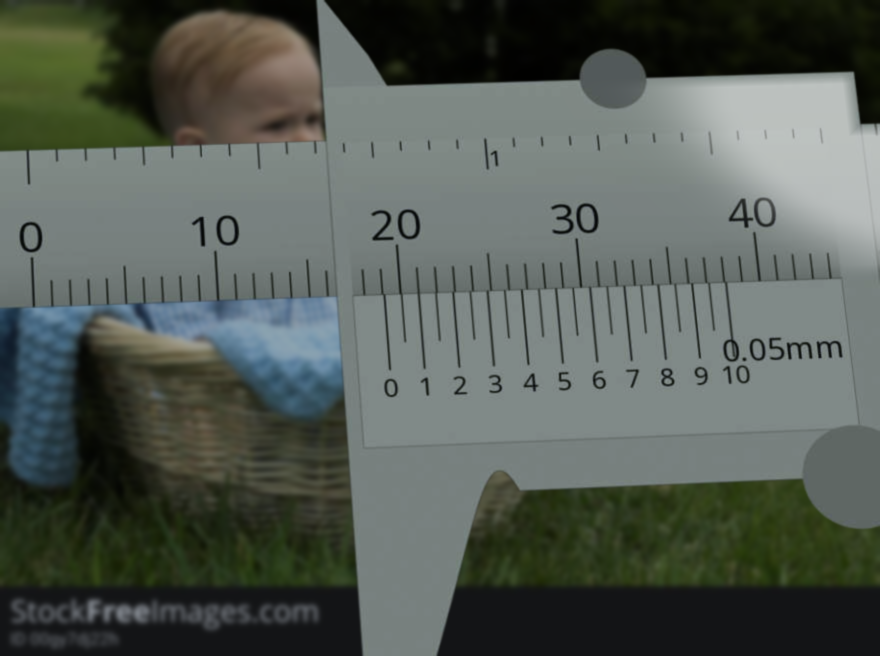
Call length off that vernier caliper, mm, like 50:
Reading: 19.1
